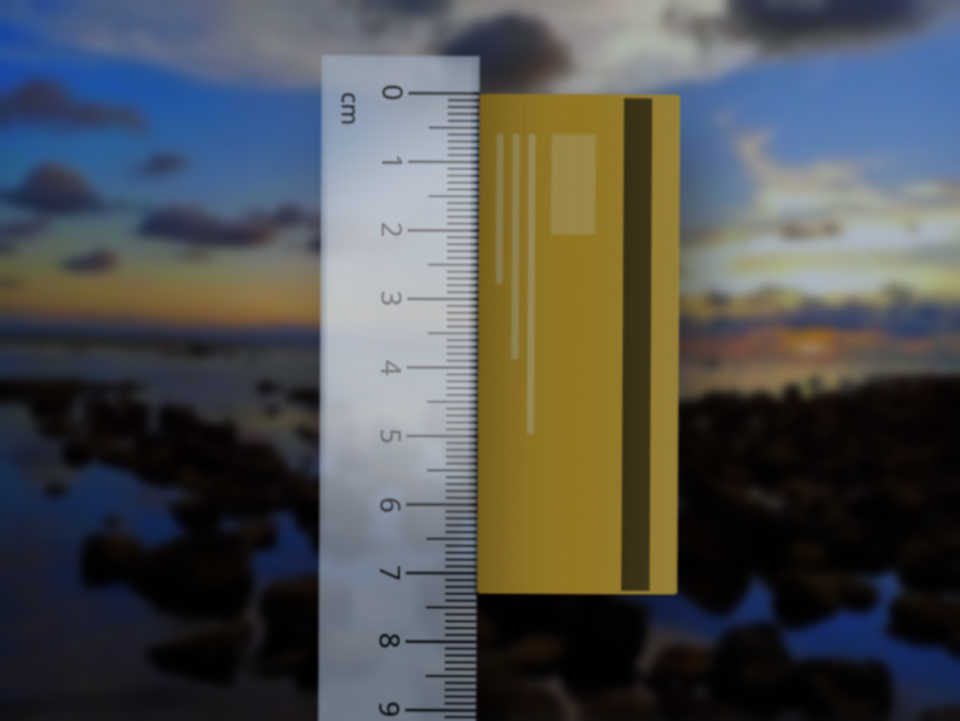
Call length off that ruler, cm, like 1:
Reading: 7.3
